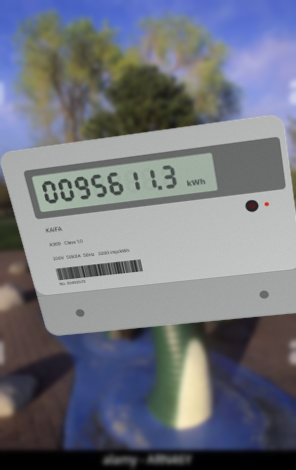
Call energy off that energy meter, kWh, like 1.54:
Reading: 95611.3
